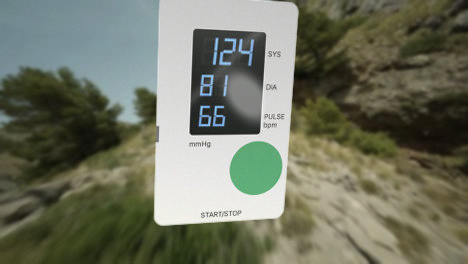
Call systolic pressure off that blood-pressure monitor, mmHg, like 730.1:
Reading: 124
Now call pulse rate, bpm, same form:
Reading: 66
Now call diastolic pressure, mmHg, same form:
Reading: 81
